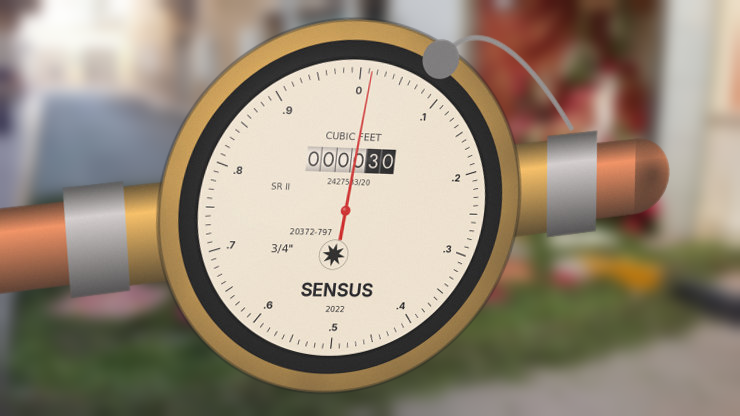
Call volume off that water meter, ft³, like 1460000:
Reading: 30.01
